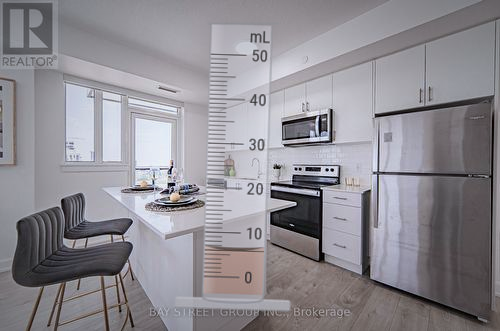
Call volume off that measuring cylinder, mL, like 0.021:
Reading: 6
